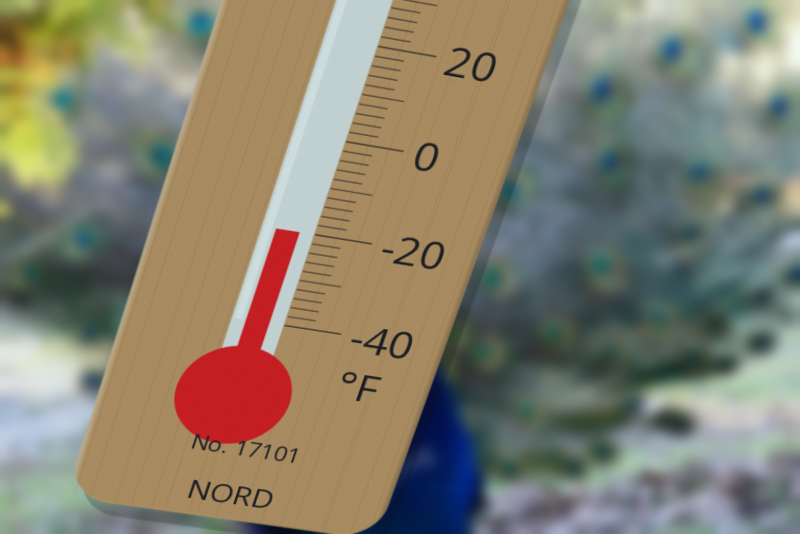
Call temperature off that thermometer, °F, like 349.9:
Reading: -20
